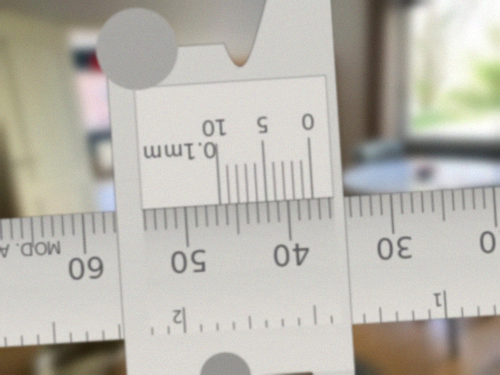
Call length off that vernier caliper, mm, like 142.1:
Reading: 37.6
